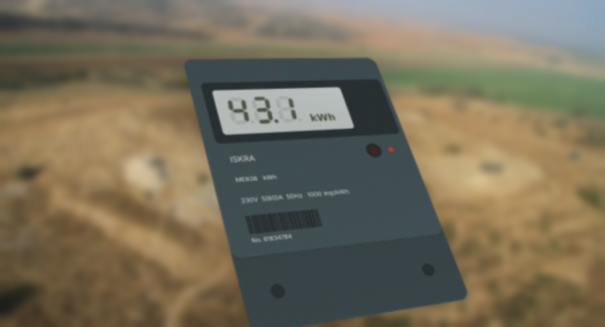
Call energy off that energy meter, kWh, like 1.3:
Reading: 43.1
